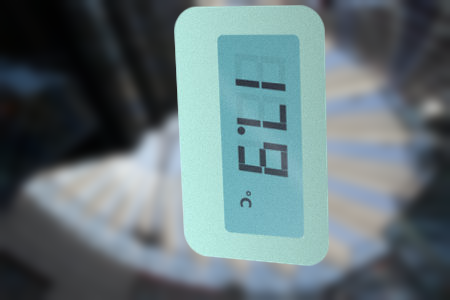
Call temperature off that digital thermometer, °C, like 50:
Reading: 17.9
